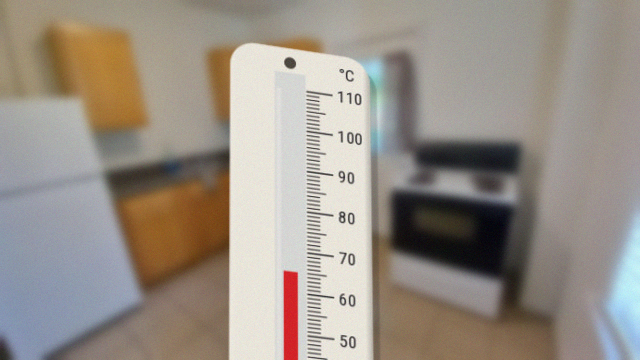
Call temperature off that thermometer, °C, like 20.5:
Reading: 65
